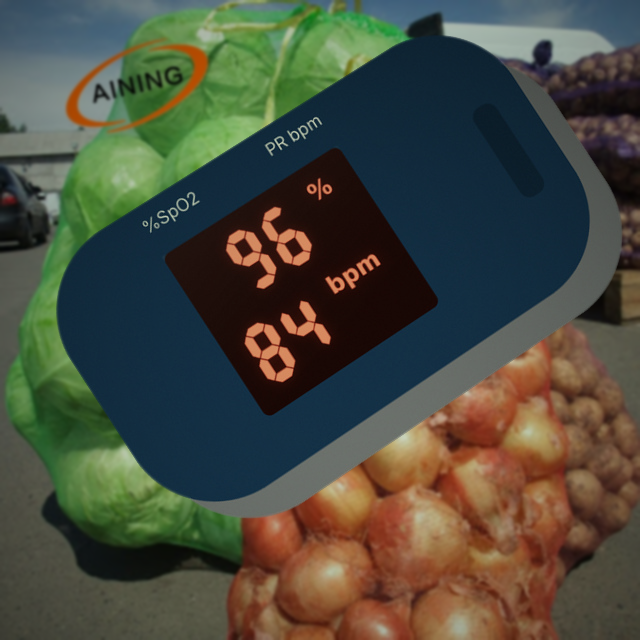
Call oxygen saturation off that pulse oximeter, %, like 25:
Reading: 96
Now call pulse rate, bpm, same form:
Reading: 84
